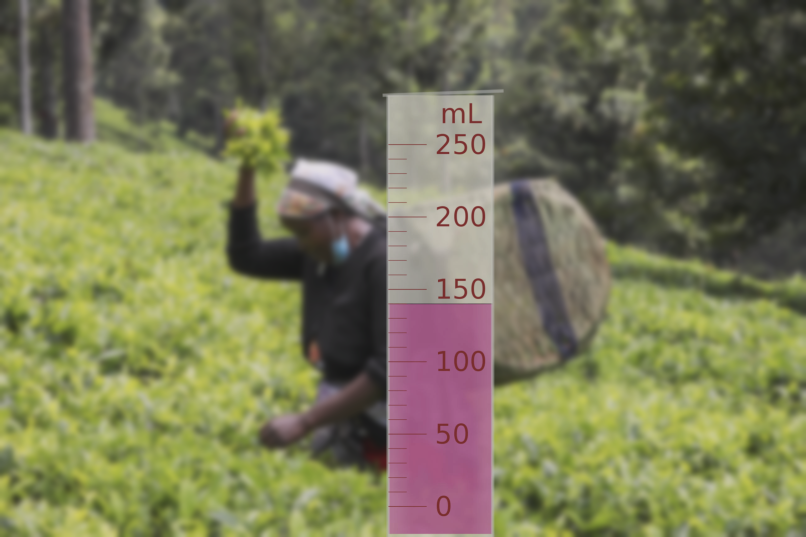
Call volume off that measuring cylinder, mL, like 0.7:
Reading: 140
